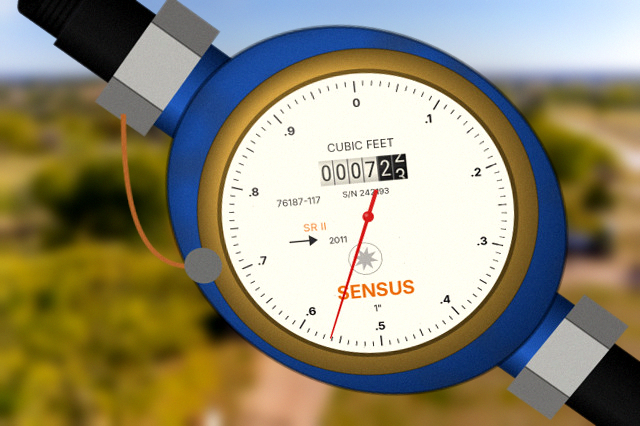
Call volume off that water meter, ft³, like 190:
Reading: 722.56
